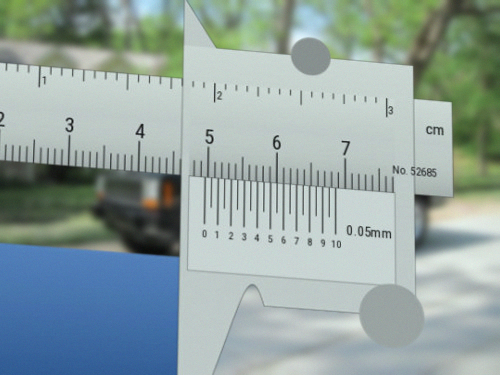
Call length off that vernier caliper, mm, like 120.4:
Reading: 49.6
